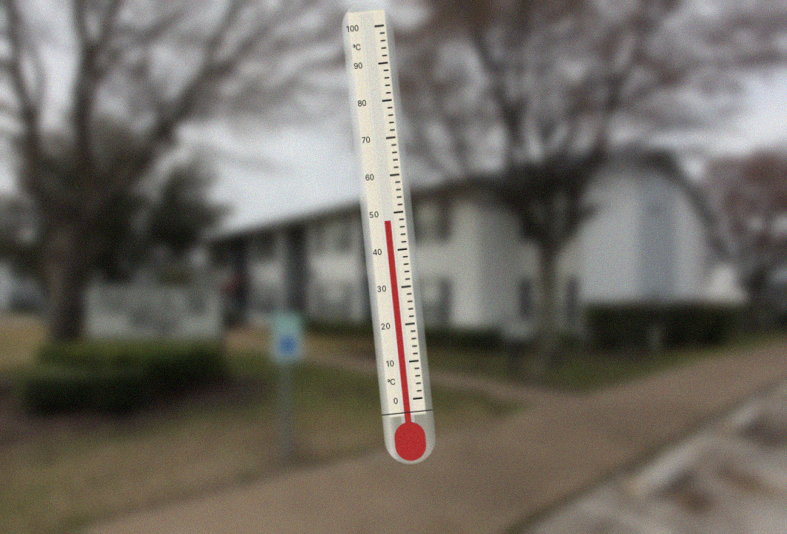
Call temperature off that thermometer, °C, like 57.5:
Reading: 48
